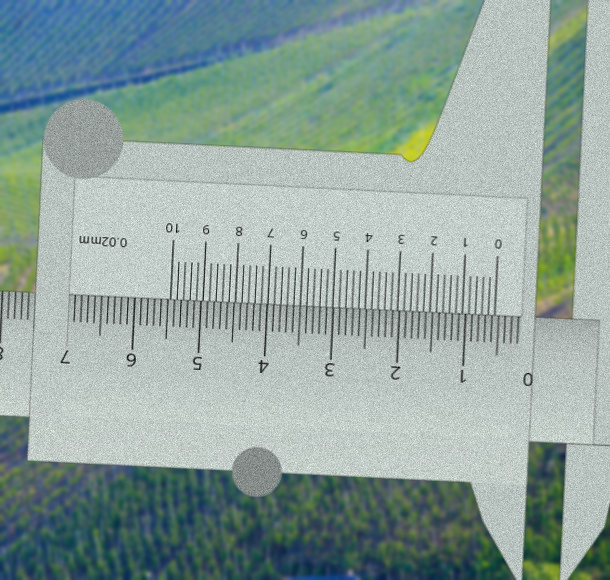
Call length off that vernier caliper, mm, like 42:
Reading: 5.6
